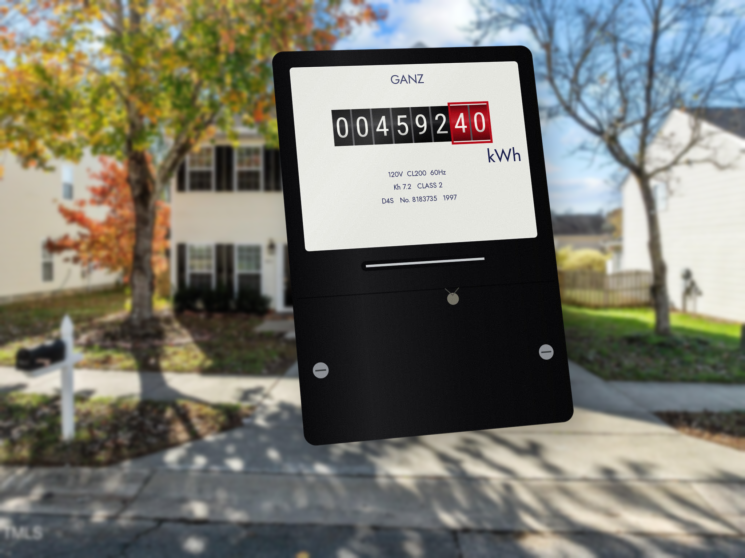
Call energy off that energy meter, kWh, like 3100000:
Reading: 4592.40
